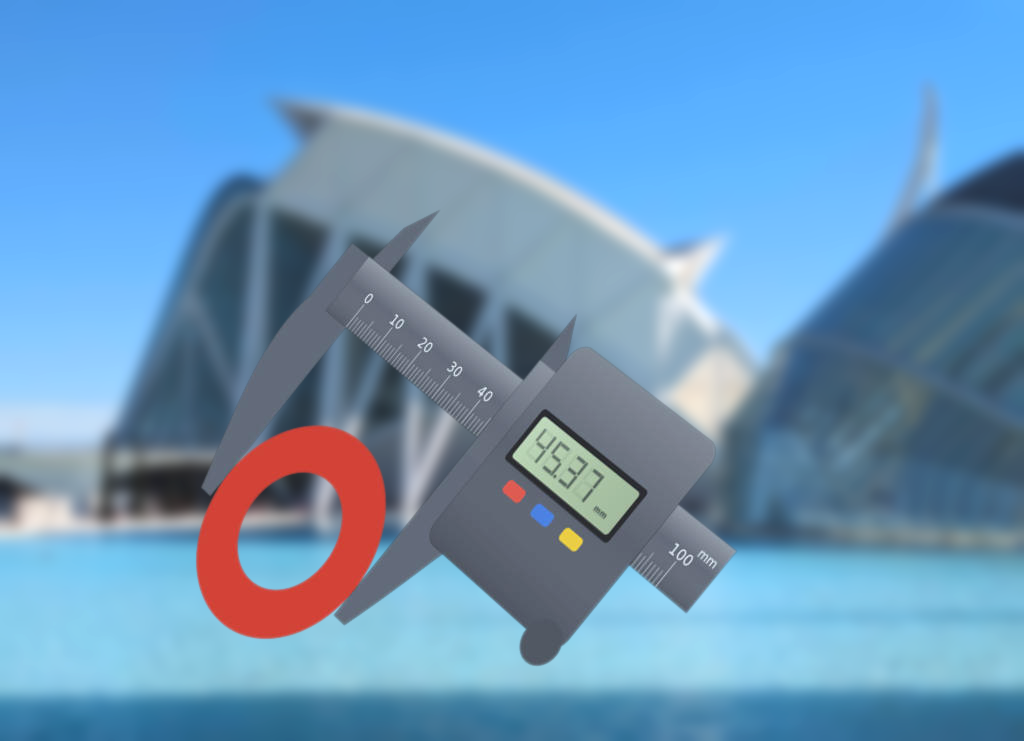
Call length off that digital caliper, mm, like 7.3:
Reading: 45.37
